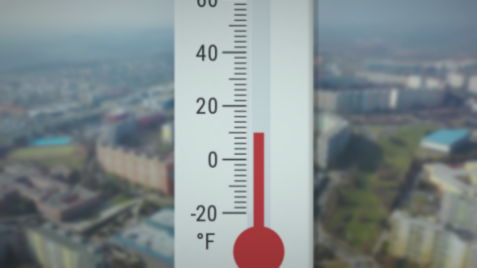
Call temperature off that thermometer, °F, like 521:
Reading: 10
